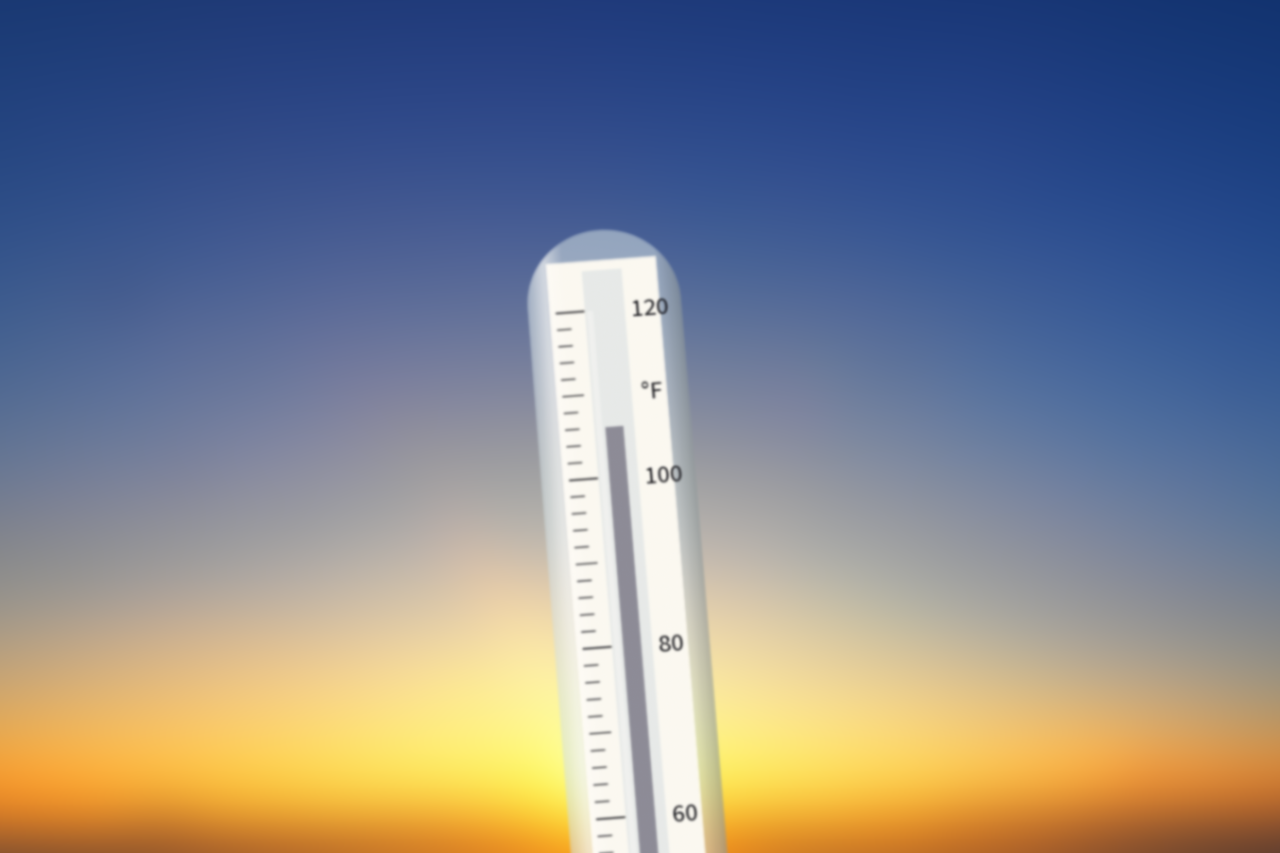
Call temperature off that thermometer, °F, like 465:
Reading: 106
